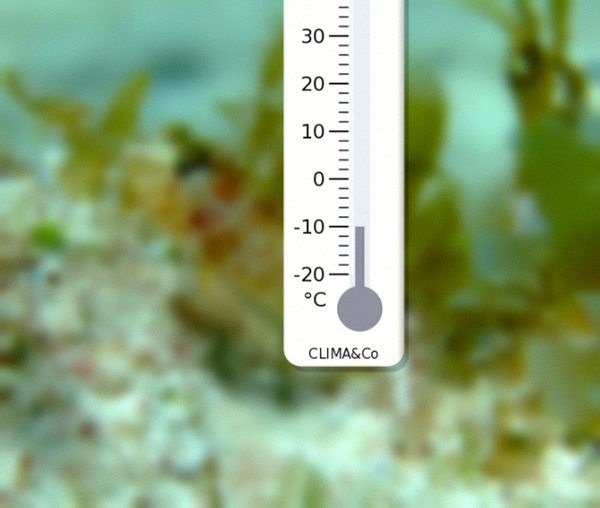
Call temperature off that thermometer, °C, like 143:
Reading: -10
